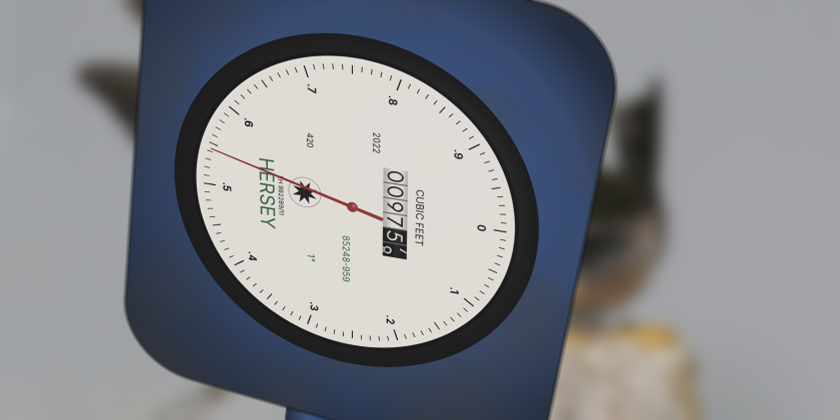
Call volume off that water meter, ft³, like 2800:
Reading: 9757.54
